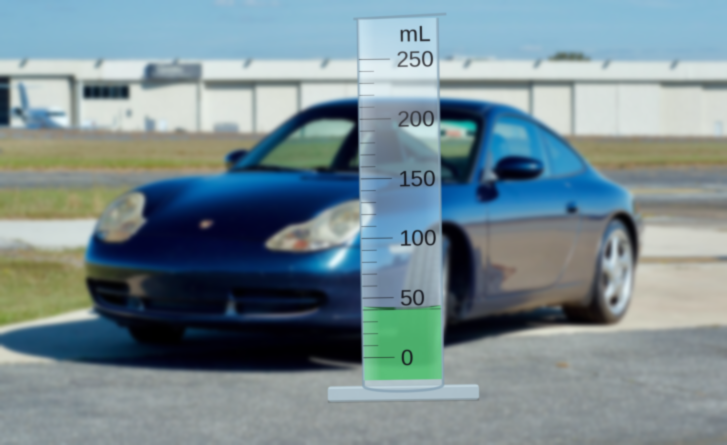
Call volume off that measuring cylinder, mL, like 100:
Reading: 40
